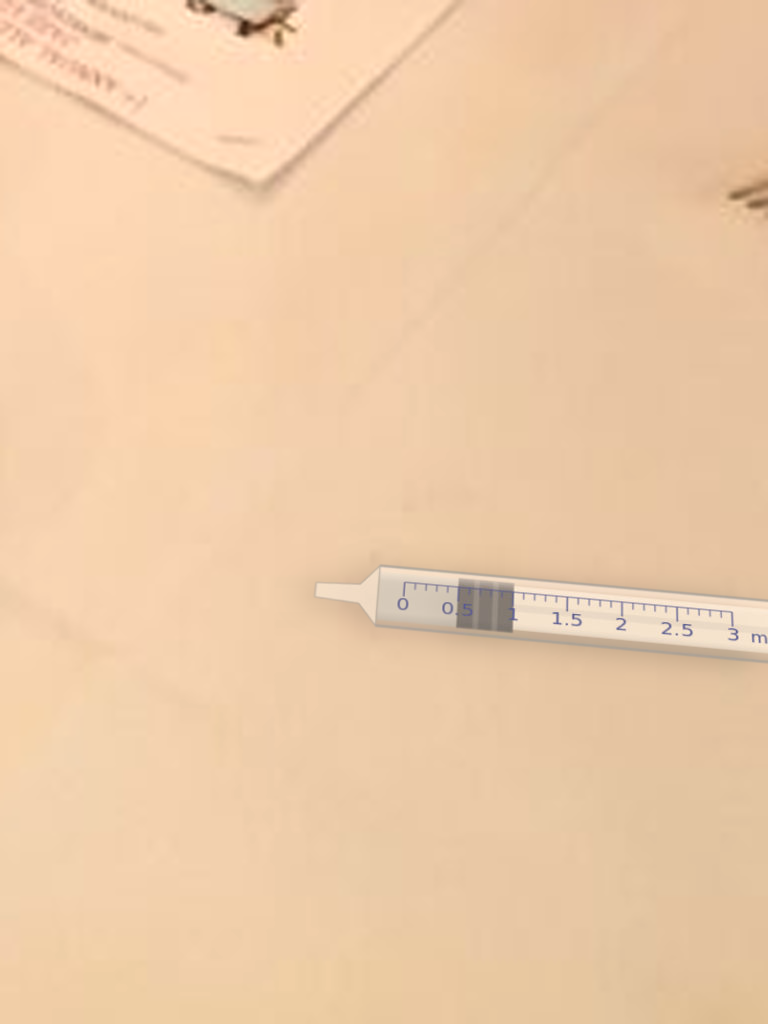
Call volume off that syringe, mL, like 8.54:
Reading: 0.5
